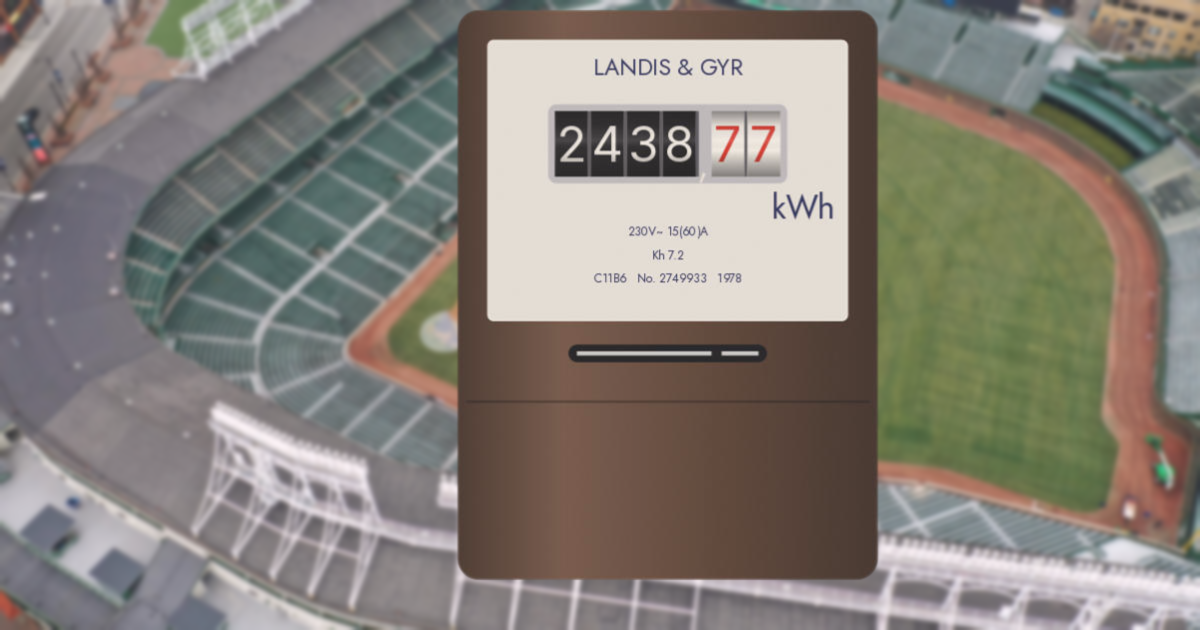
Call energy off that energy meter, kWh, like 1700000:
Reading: 2438.77
